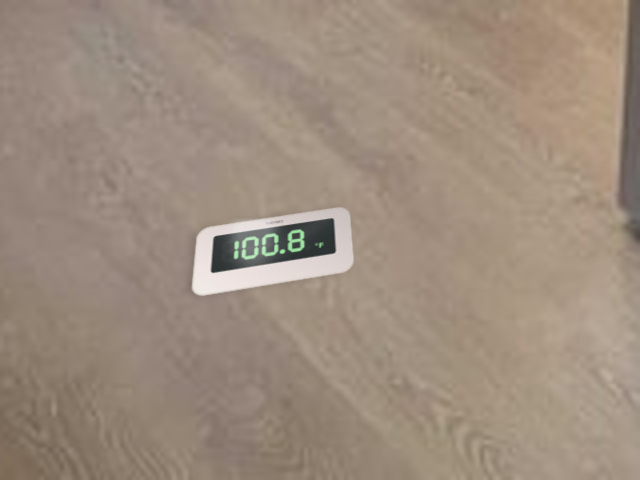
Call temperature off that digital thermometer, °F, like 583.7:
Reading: 100.8
